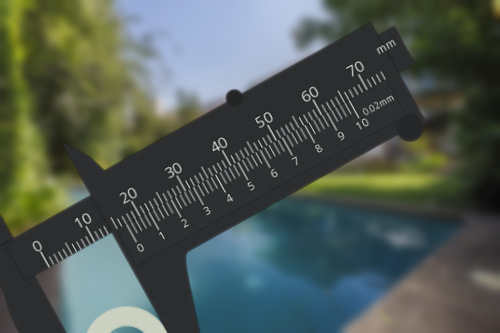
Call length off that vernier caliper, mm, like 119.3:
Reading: 17.0
